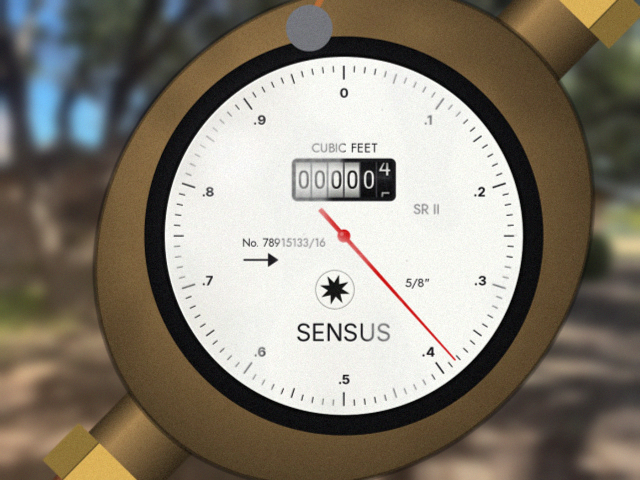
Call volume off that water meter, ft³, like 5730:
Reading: 4.38
